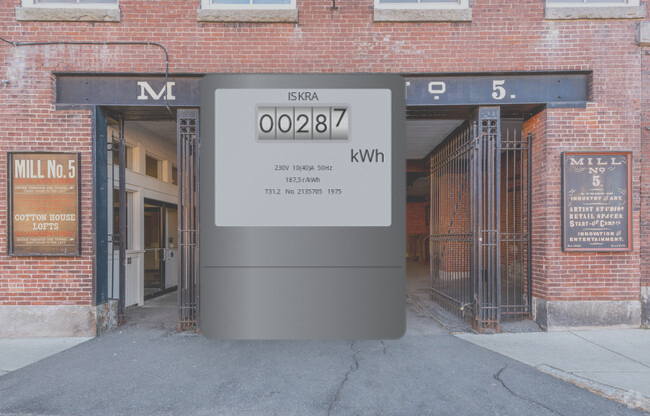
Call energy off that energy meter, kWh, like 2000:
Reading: 287
